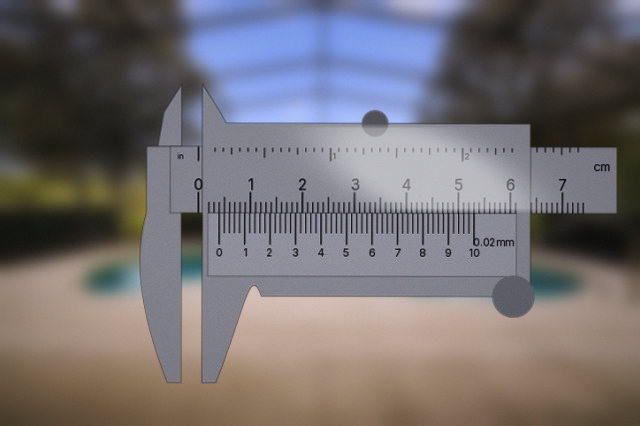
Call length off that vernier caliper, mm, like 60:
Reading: 4.0
